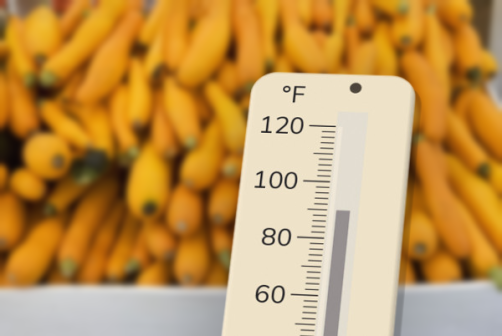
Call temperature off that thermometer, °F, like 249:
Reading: 90
